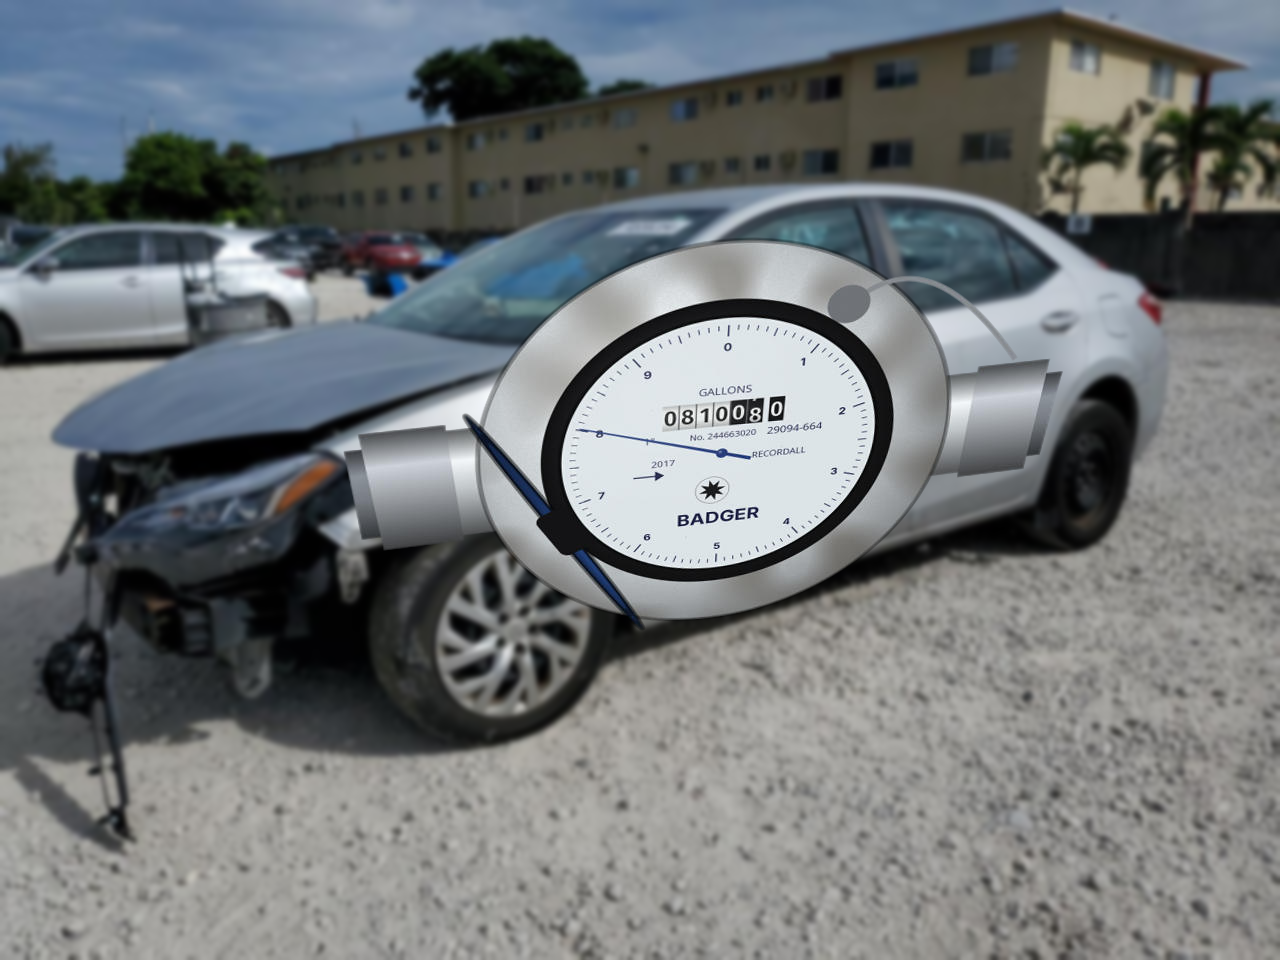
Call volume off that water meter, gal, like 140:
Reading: 810078.0
